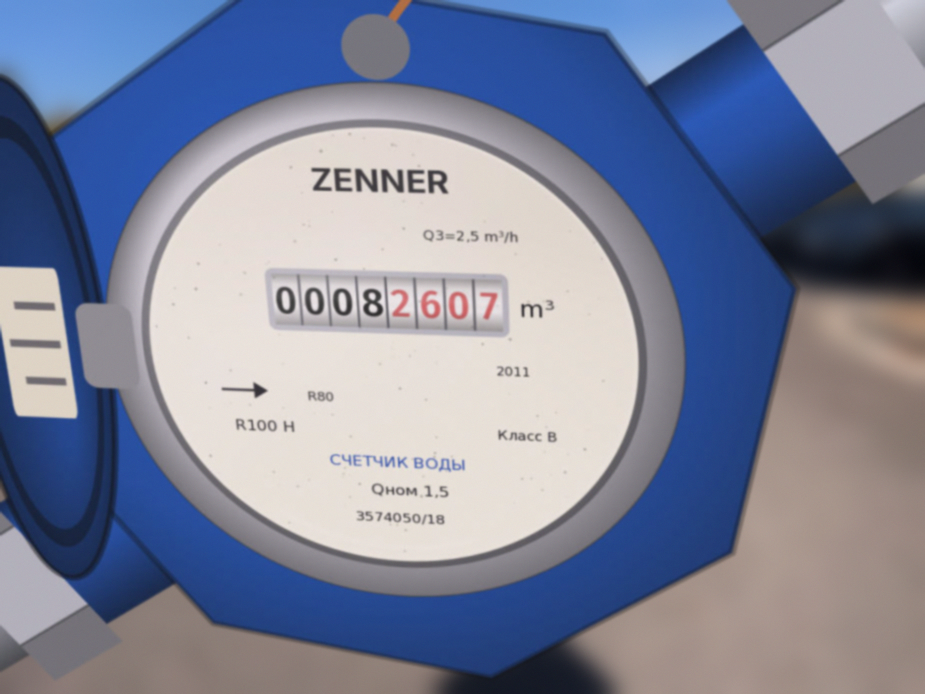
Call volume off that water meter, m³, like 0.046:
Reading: 8.2607
